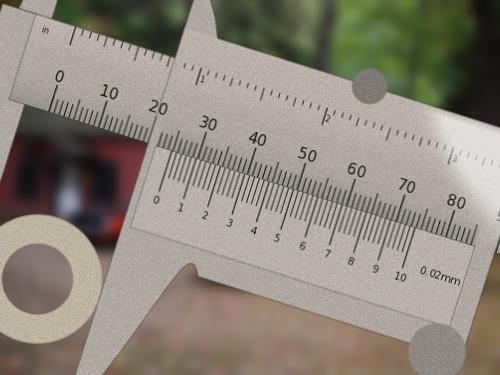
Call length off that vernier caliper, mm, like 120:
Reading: 24.8
